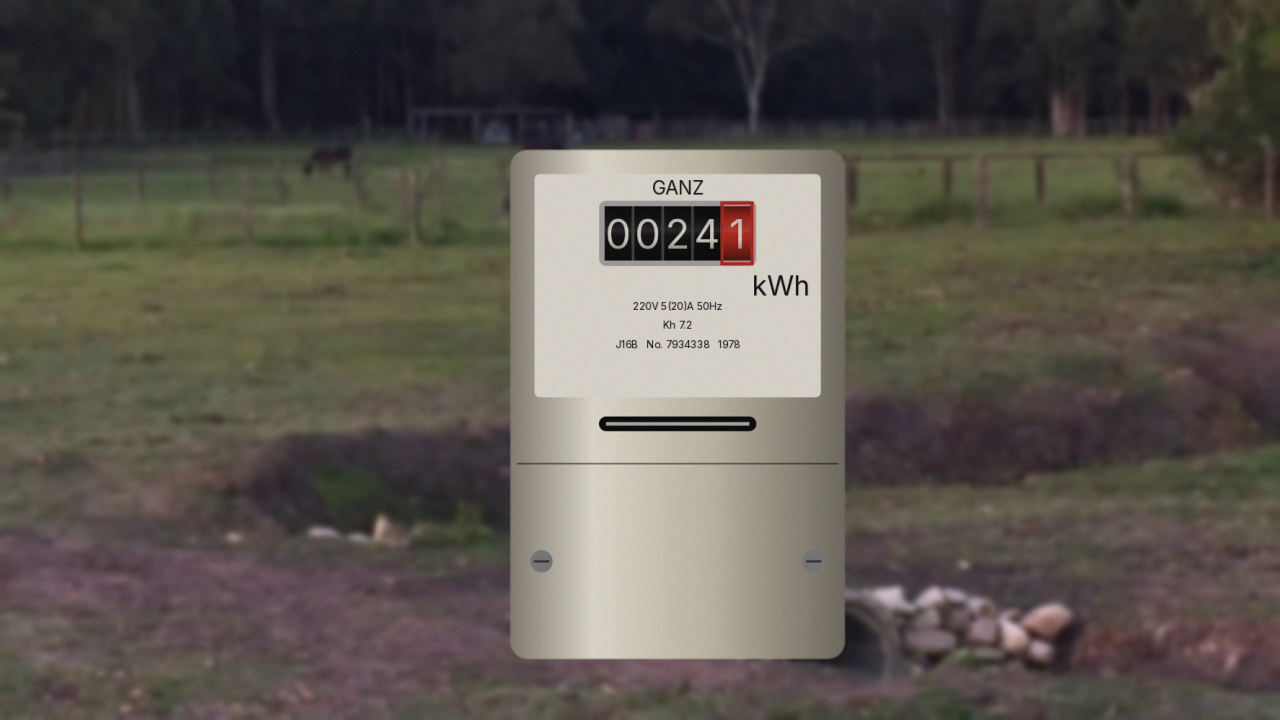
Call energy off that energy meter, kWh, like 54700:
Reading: 24.1
